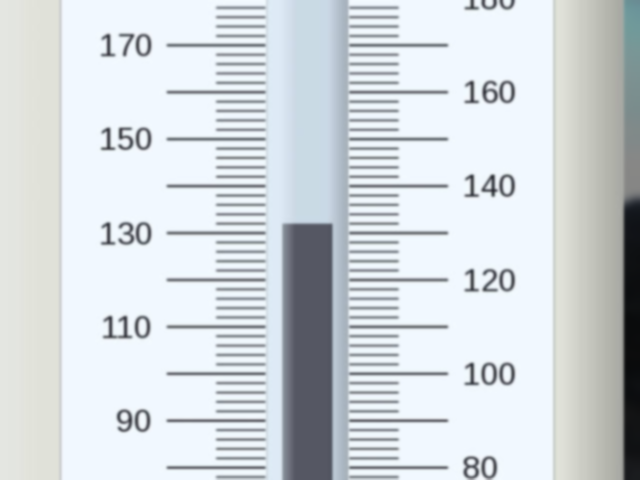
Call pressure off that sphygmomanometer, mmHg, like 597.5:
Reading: 132
